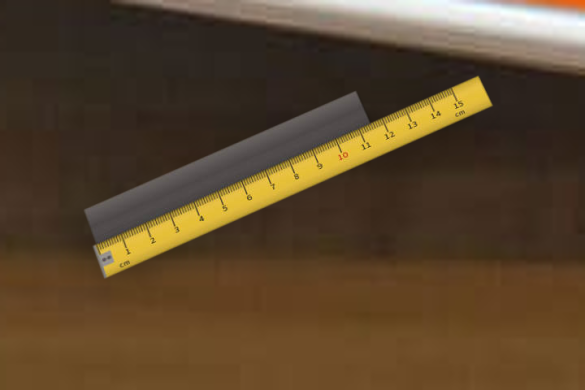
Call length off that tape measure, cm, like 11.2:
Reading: 11.5
